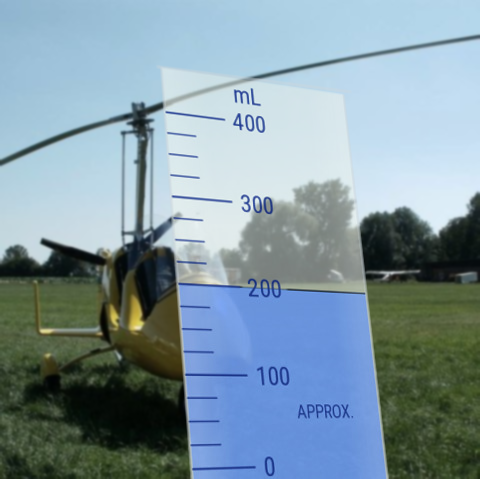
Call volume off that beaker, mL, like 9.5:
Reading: 200
